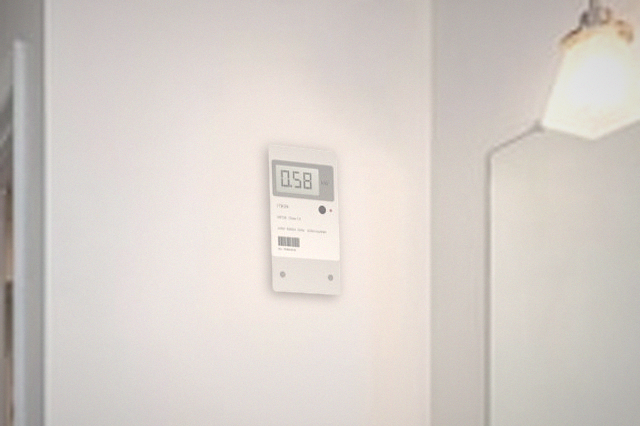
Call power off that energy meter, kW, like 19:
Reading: 0.58
